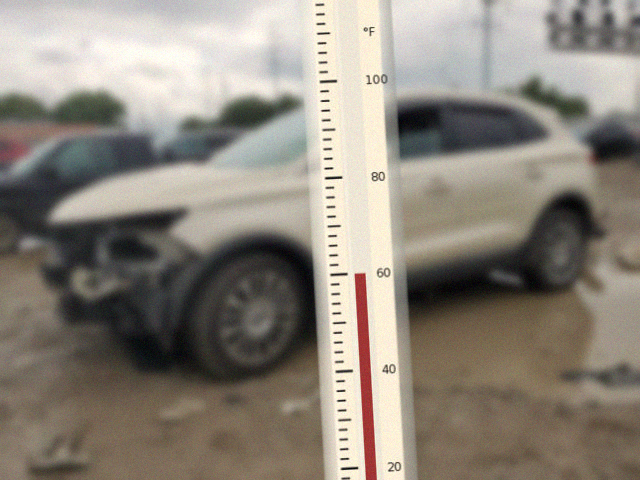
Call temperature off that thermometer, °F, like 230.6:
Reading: 60
